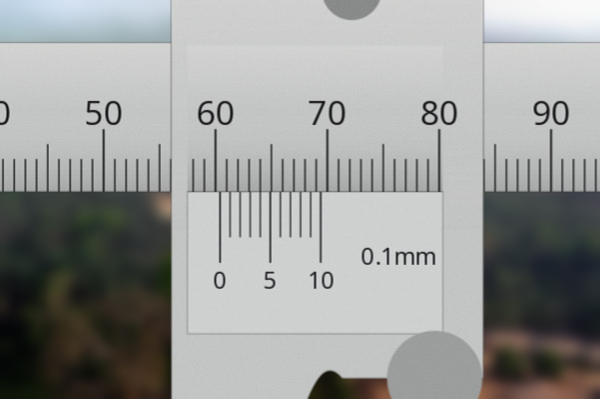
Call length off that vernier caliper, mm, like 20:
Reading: 60.4
